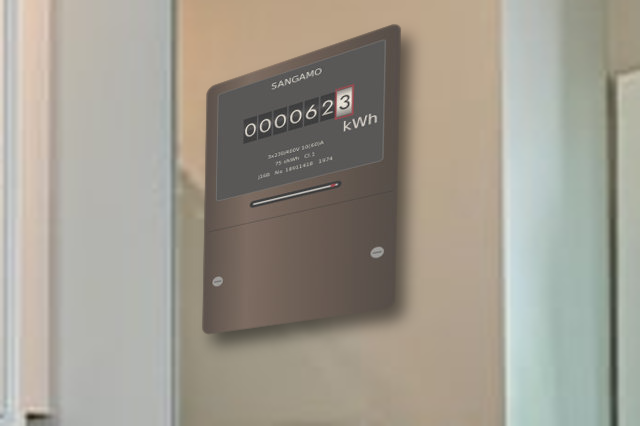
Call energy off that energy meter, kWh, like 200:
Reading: 62.3
